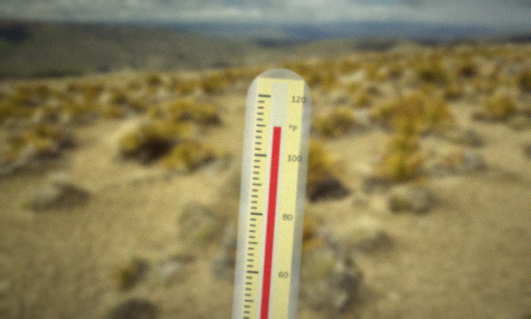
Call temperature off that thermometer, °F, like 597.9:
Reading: 110
